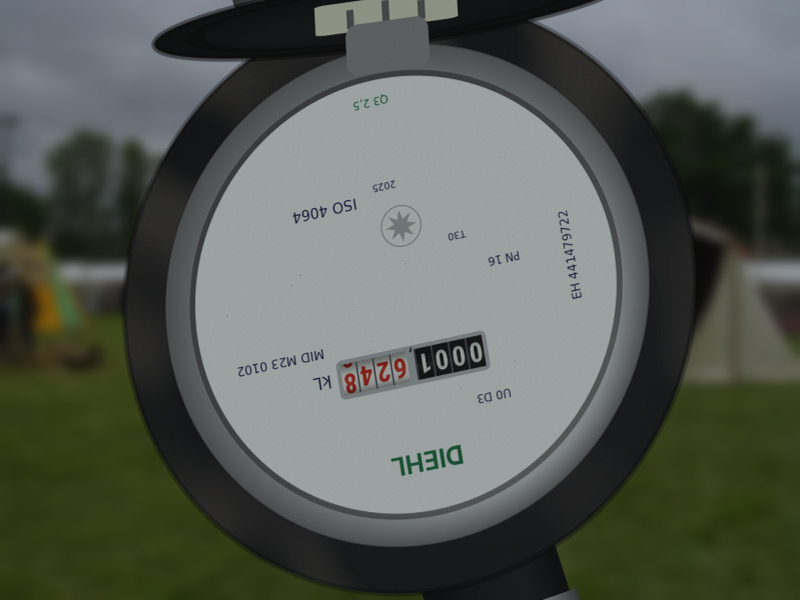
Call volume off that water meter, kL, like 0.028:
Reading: 1.6248
